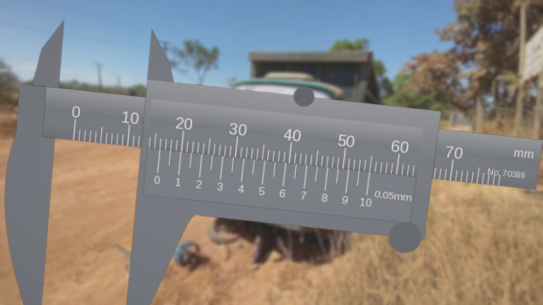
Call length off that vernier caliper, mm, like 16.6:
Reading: 16.0
